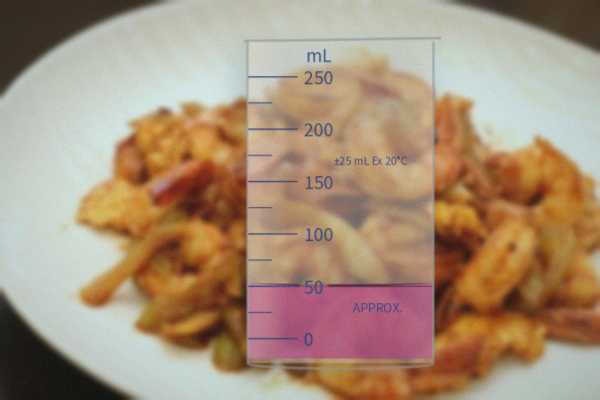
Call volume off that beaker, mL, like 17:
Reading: 50
